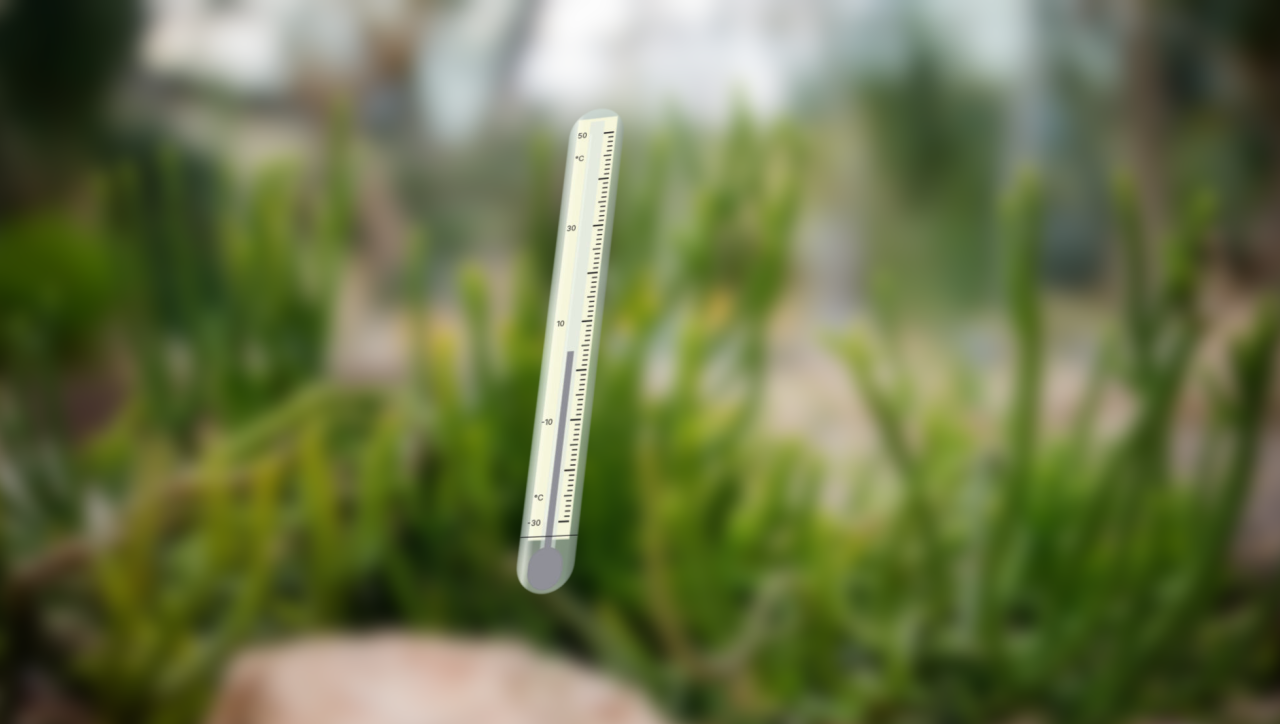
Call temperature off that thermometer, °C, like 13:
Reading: 4
